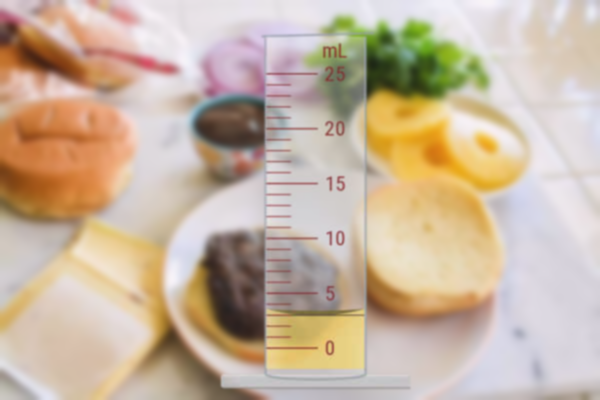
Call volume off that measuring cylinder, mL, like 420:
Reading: 3
